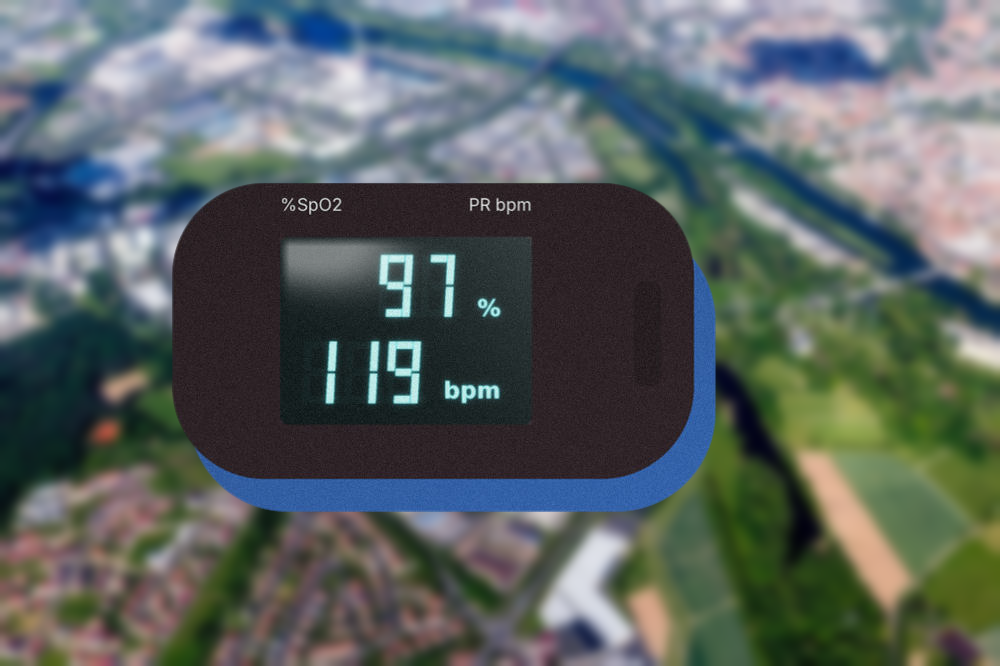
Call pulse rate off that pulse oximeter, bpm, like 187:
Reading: 119
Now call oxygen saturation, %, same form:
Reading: 97
